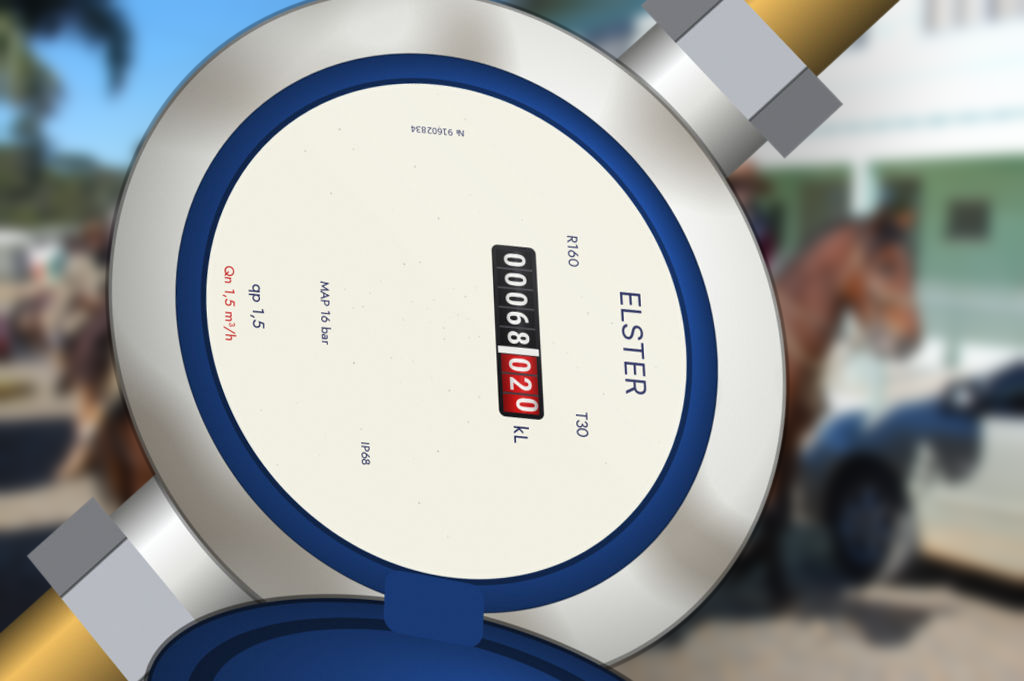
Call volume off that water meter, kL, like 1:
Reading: 68.020
